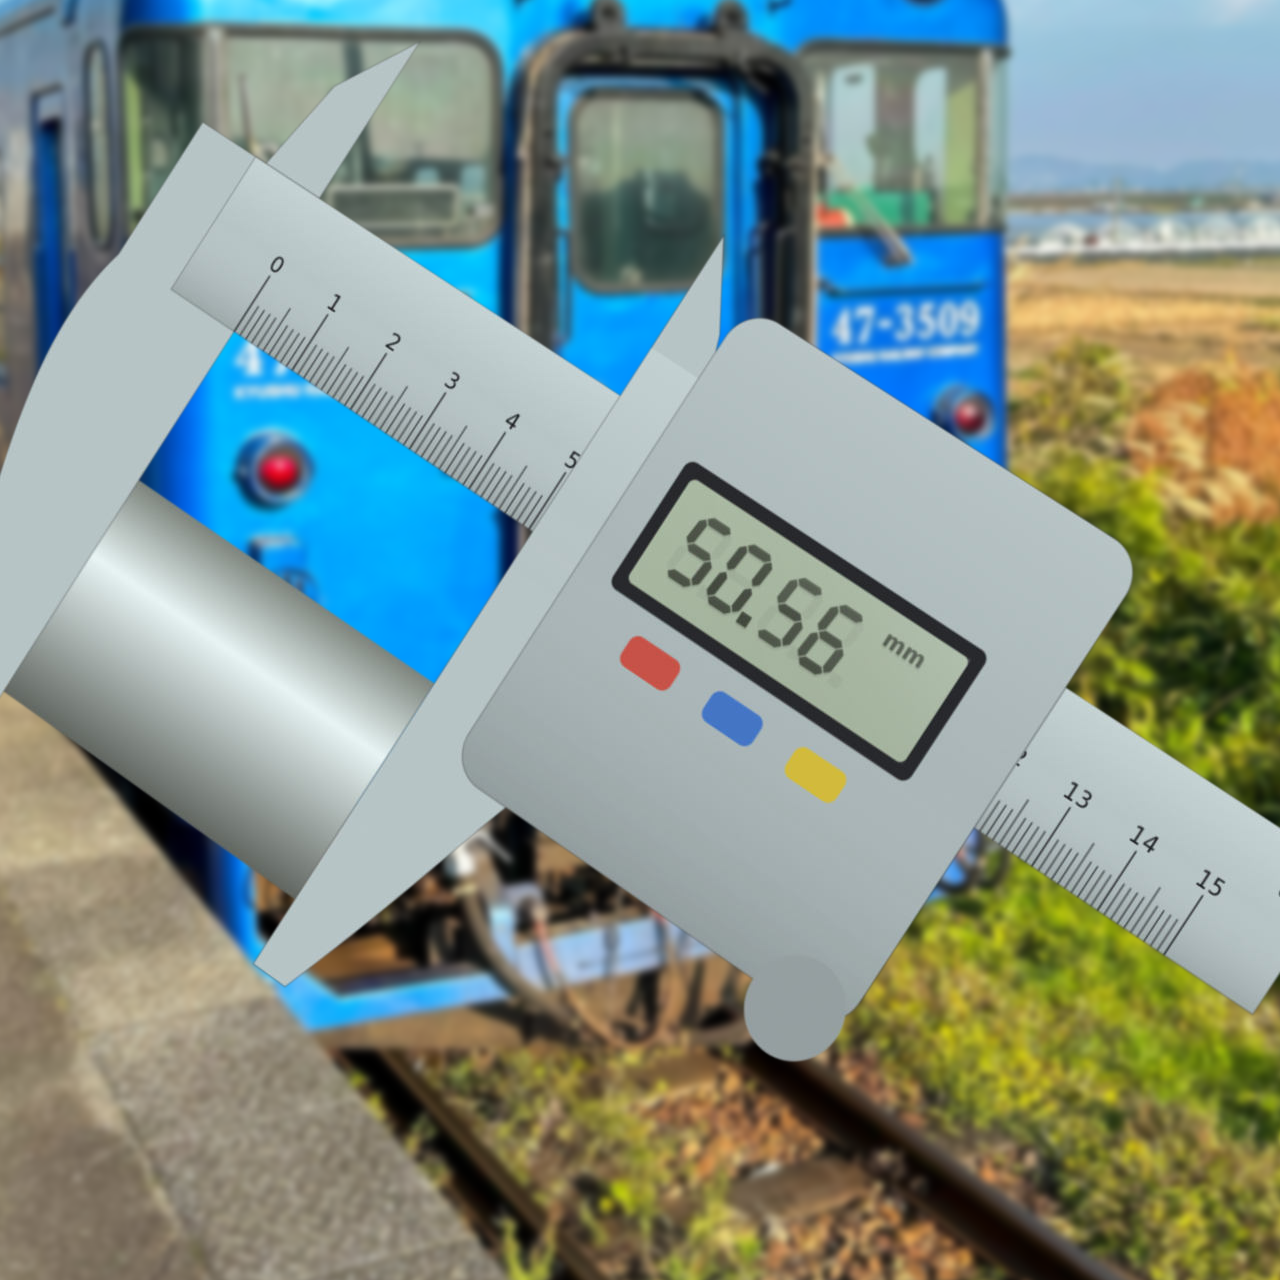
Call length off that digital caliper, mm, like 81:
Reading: 50.56
